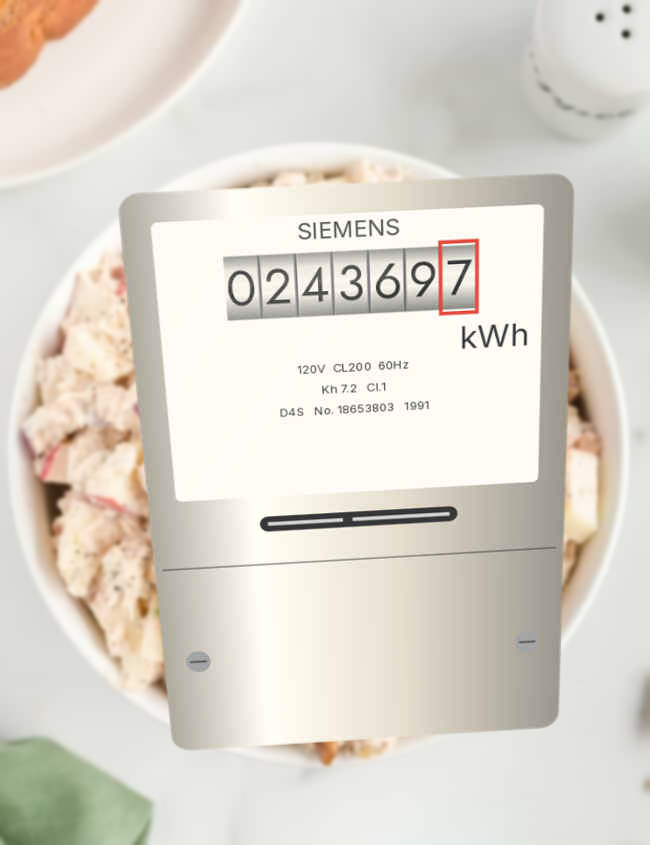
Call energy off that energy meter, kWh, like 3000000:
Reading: 24369.7
